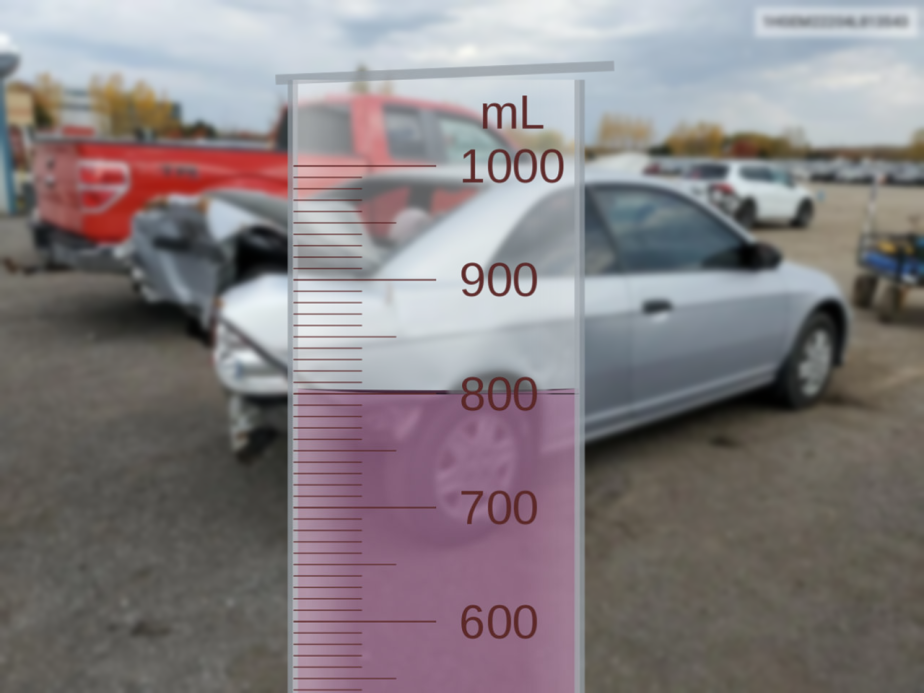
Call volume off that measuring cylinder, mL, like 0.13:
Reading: 800
